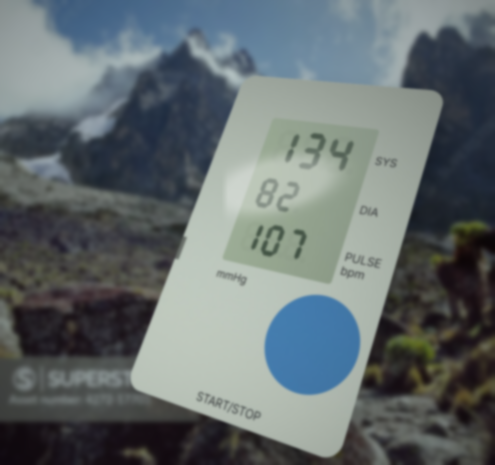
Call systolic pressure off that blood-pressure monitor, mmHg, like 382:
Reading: 134
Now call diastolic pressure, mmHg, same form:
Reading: 82
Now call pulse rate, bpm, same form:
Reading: 107
